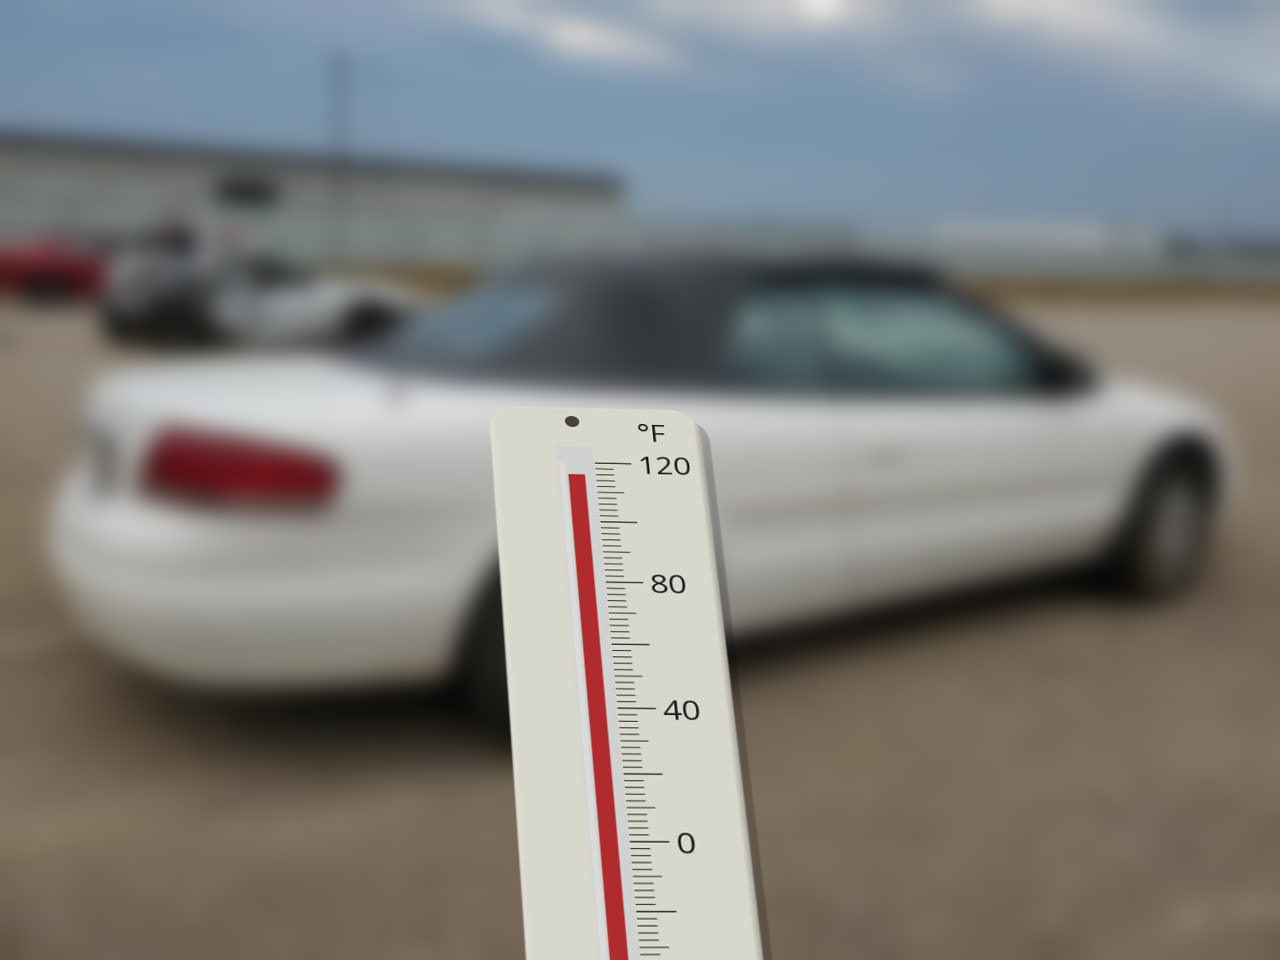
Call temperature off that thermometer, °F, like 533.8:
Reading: 116
